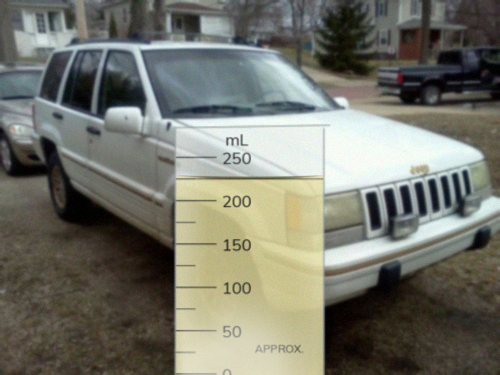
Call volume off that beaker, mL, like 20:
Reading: 225
